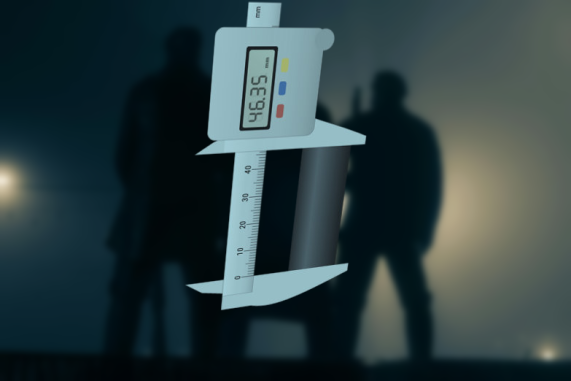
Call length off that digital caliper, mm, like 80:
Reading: 46.35
